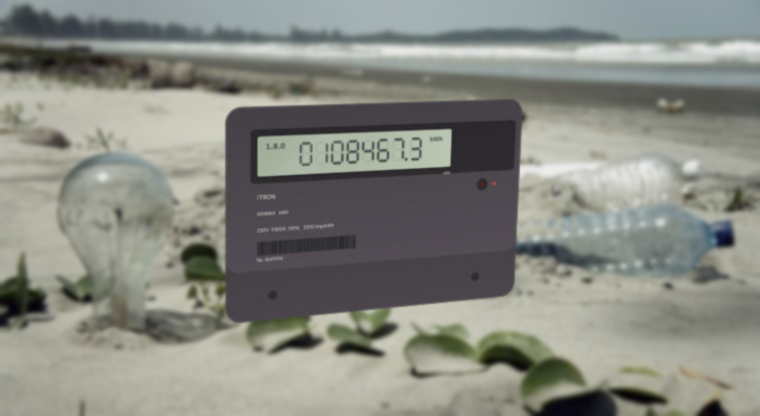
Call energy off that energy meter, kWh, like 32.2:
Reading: 108467.3
